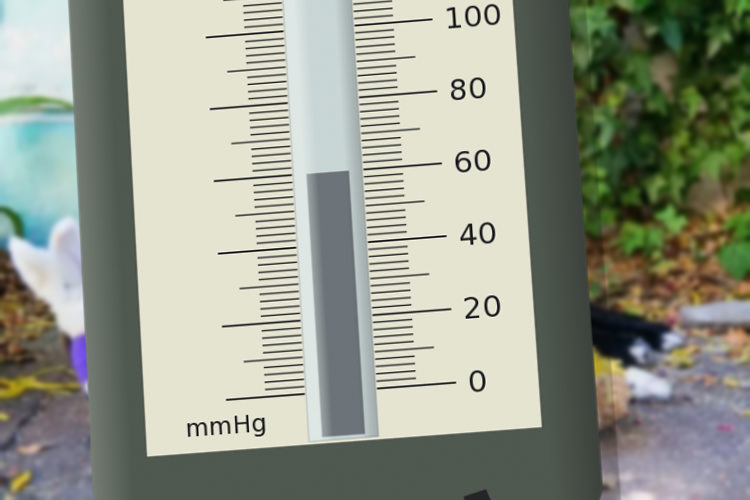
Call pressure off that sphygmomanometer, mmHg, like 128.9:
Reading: 60
